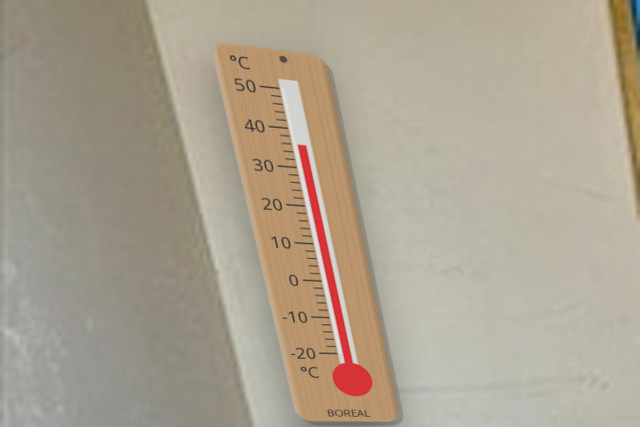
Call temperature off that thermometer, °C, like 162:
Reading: 36
